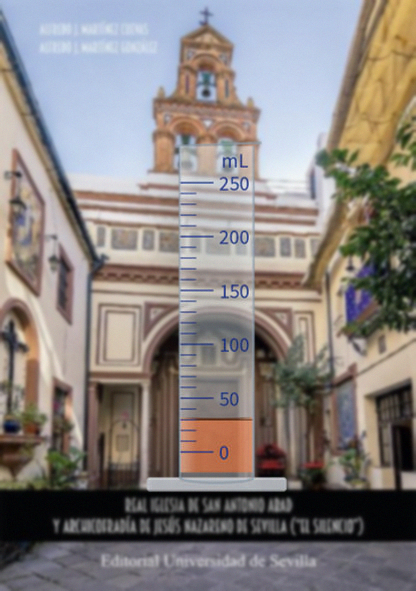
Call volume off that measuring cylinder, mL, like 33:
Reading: 30
